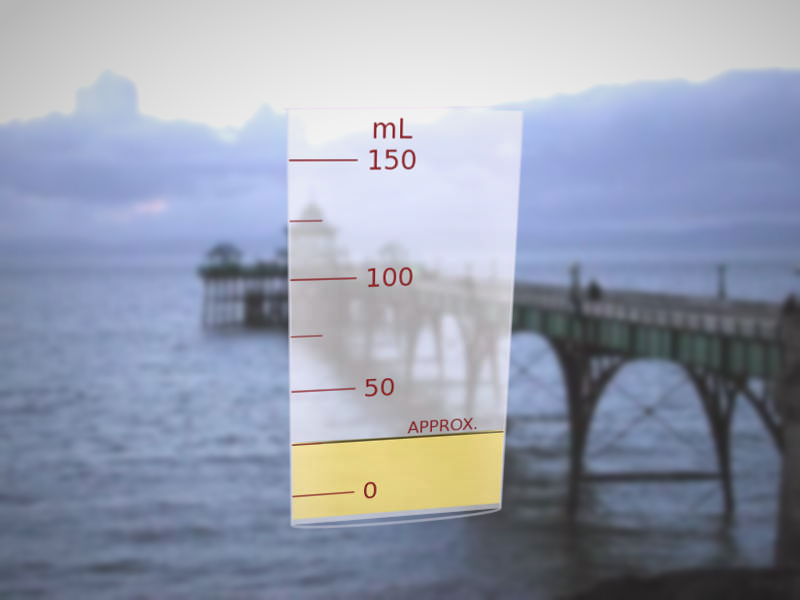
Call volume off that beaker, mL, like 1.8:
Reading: 25
